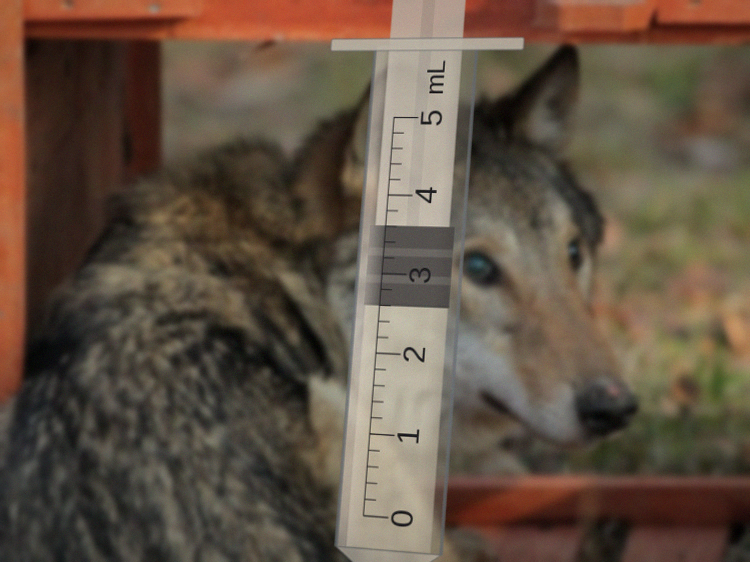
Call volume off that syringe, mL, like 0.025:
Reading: 2.6
